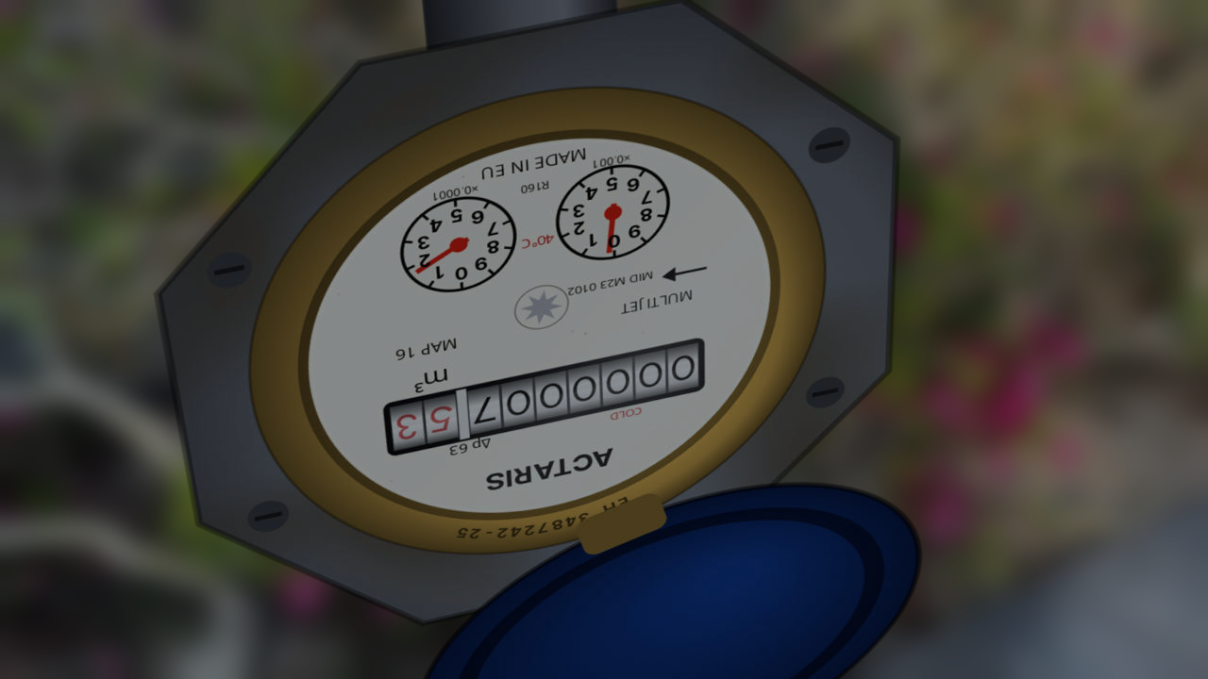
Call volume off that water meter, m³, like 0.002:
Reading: 7.5301
